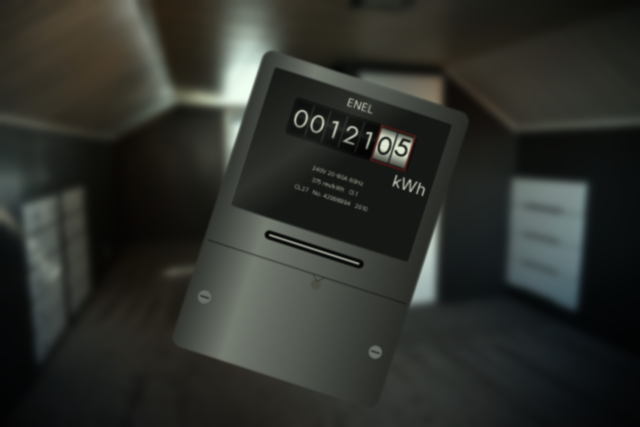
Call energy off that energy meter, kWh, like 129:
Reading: 121.05
